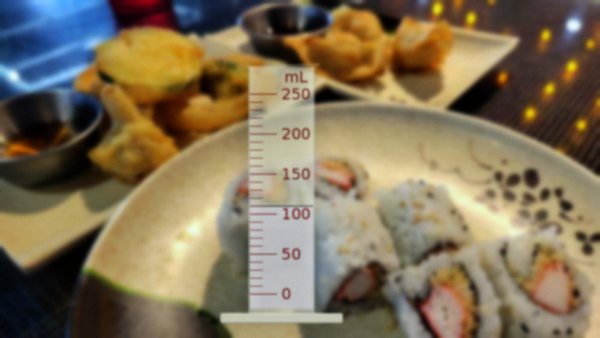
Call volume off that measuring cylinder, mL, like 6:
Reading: 110
